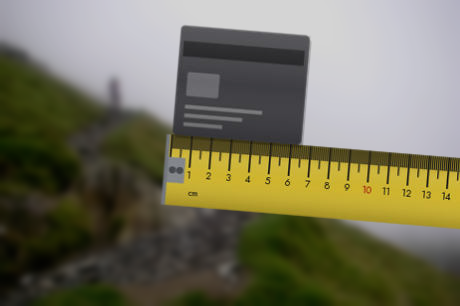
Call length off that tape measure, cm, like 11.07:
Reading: 6.5
